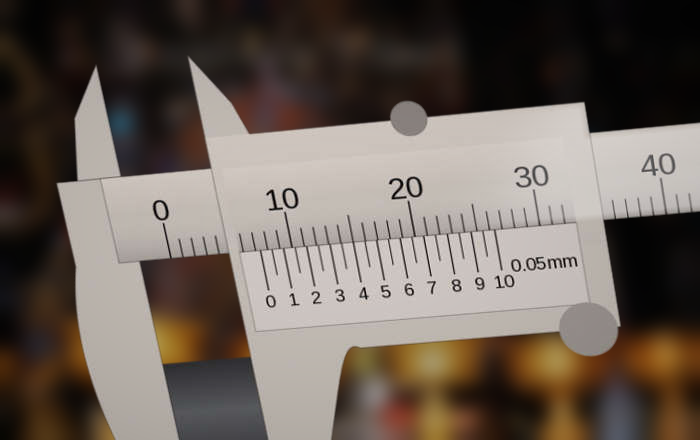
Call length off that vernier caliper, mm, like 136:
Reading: 7.4
